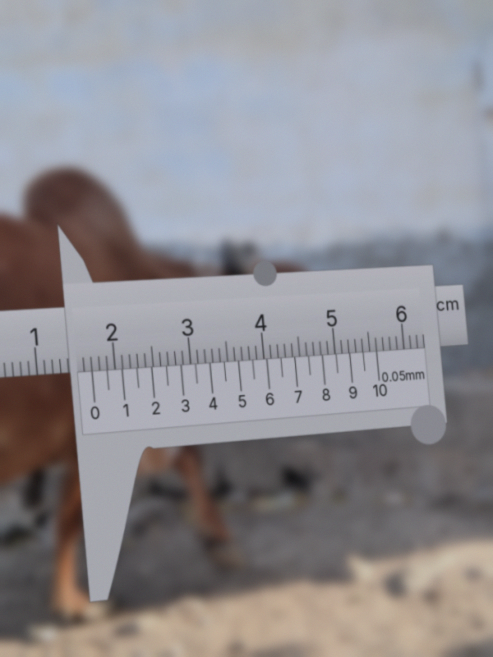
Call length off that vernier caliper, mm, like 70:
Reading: 17.0
